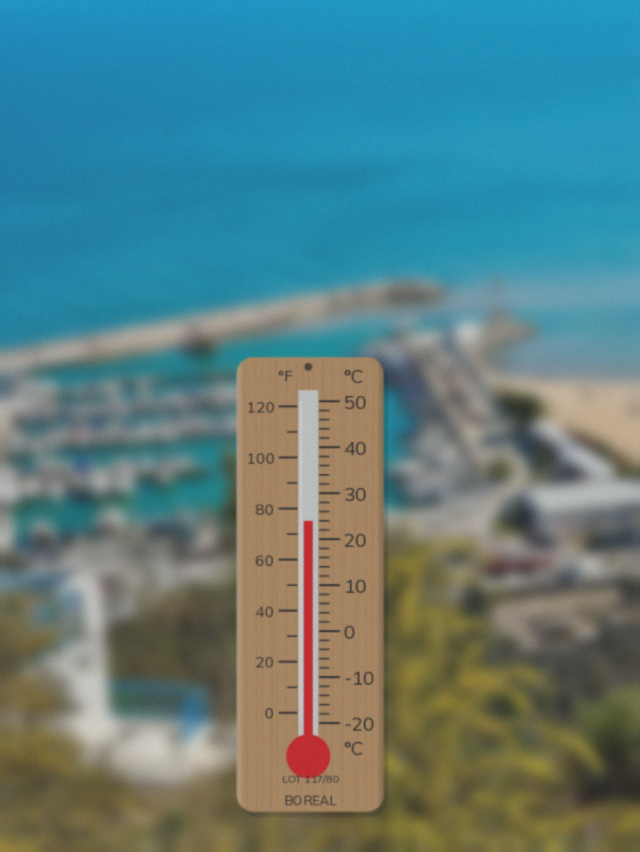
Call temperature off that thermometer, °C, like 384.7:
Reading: 24
